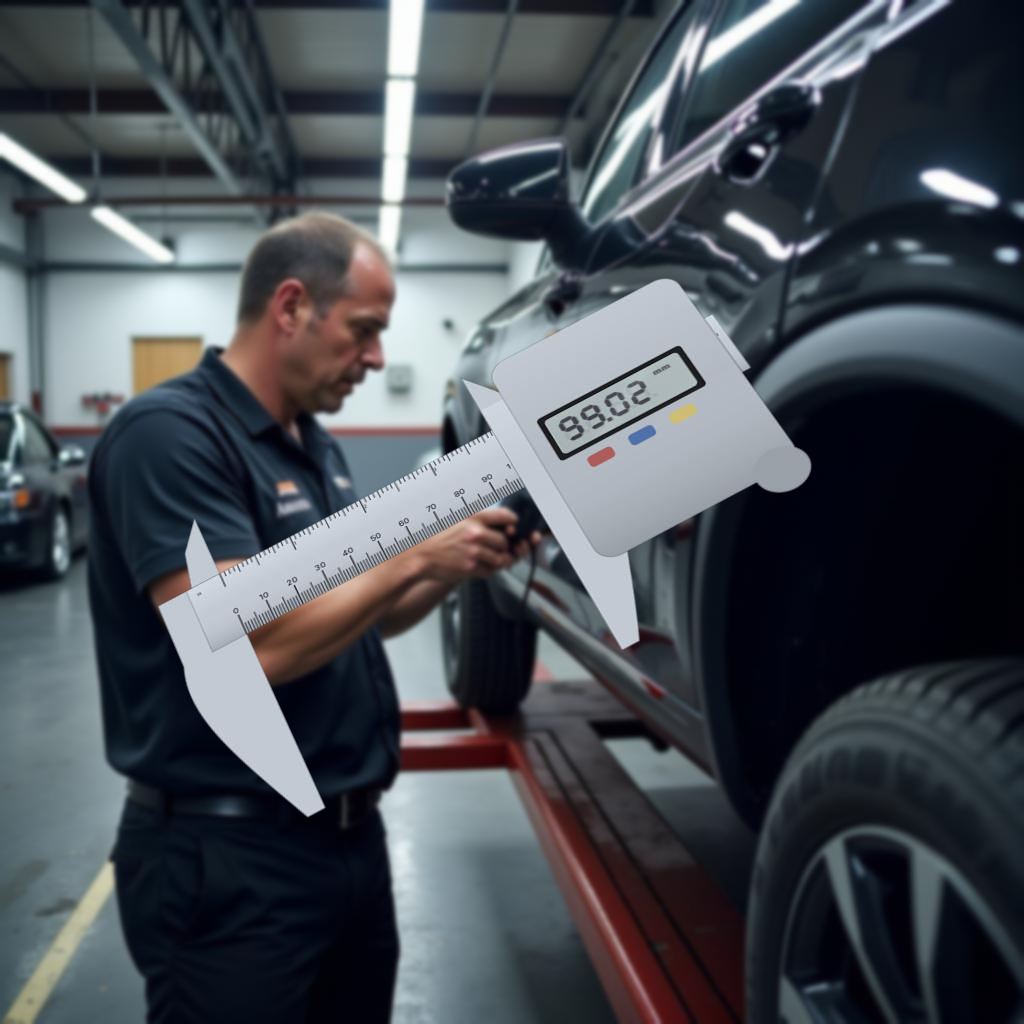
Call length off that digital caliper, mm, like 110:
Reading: 99.02
